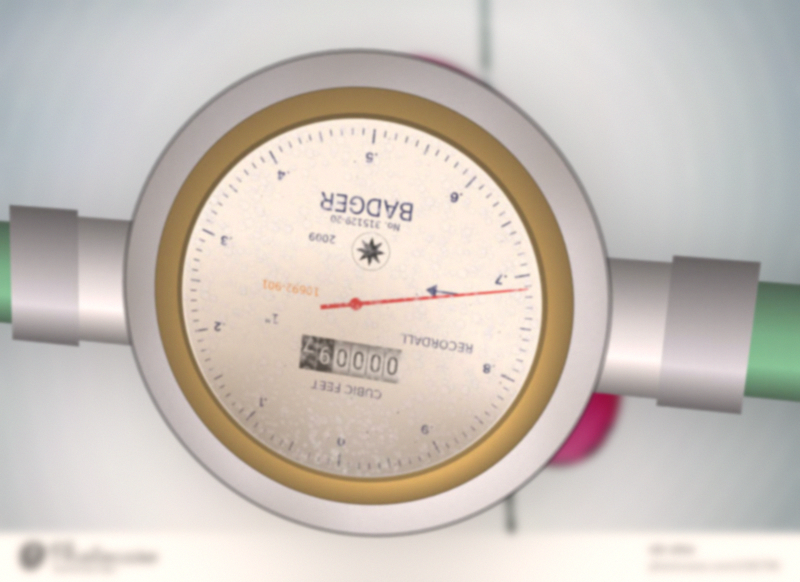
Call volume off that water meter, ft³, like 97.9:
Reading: 96.71
